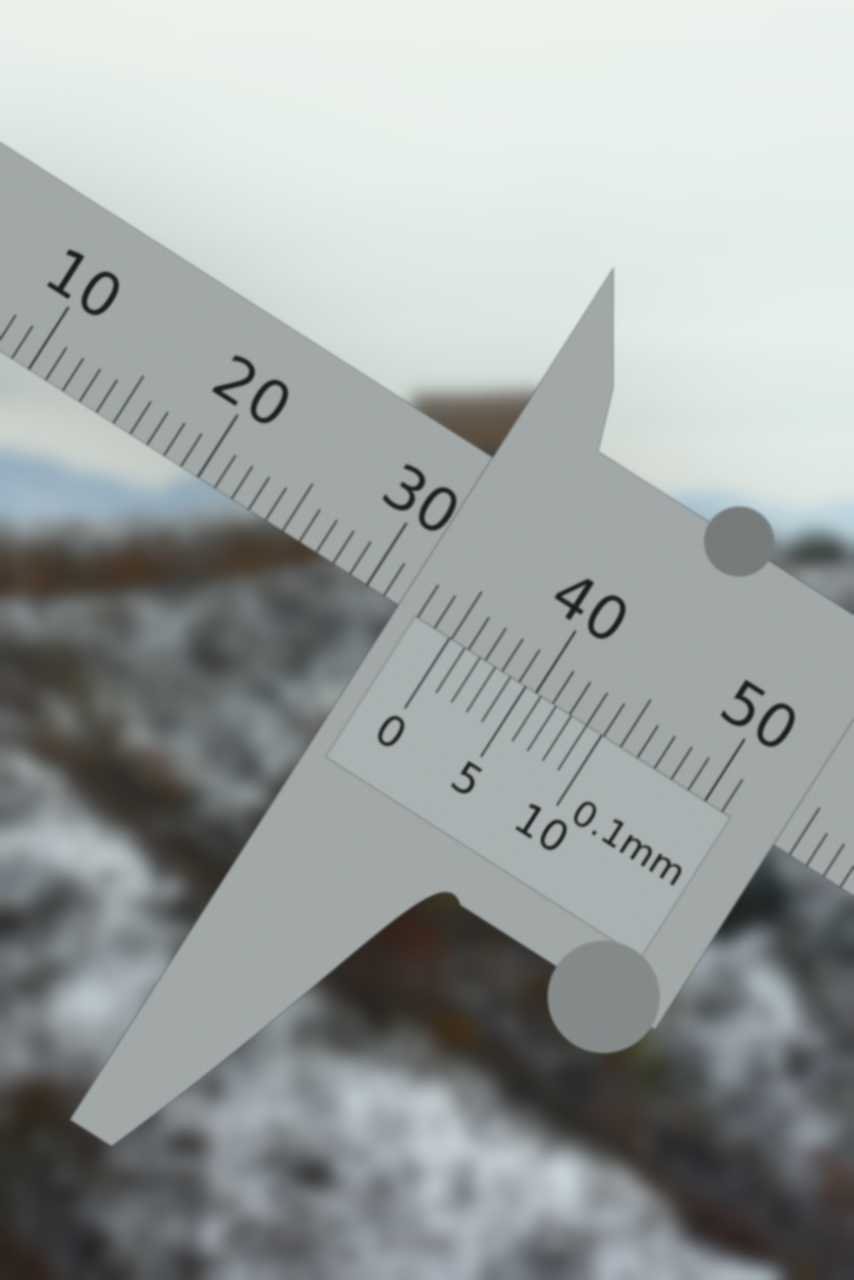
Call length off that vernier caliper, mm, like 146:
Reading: 34.9
